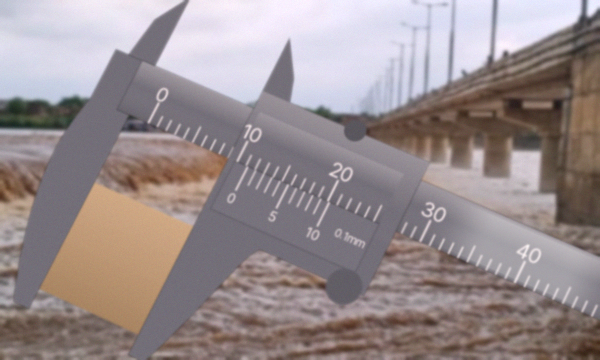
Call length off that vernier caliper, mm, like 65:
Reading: 11.2
